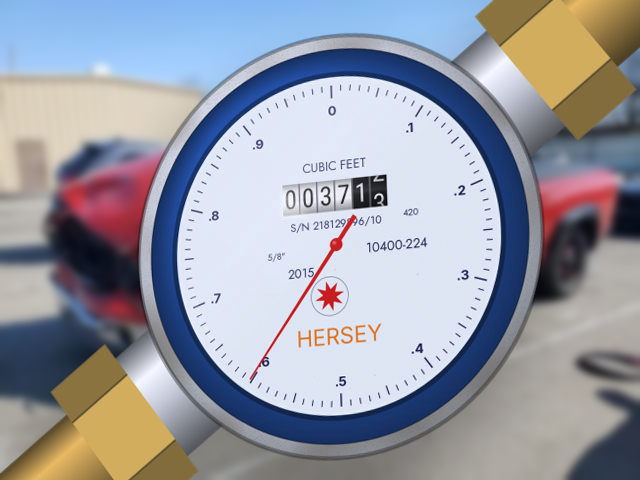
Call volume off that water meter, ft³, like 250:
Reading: 3712.60
